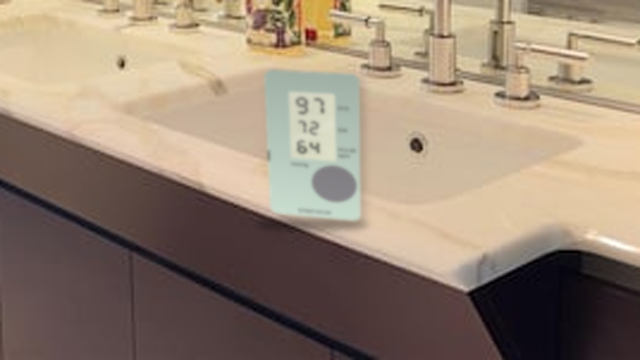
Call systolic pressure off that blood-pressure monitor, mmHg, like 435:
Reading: 97
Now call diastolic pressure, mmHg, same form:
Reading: 72
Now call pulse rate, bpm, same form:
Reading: 64
